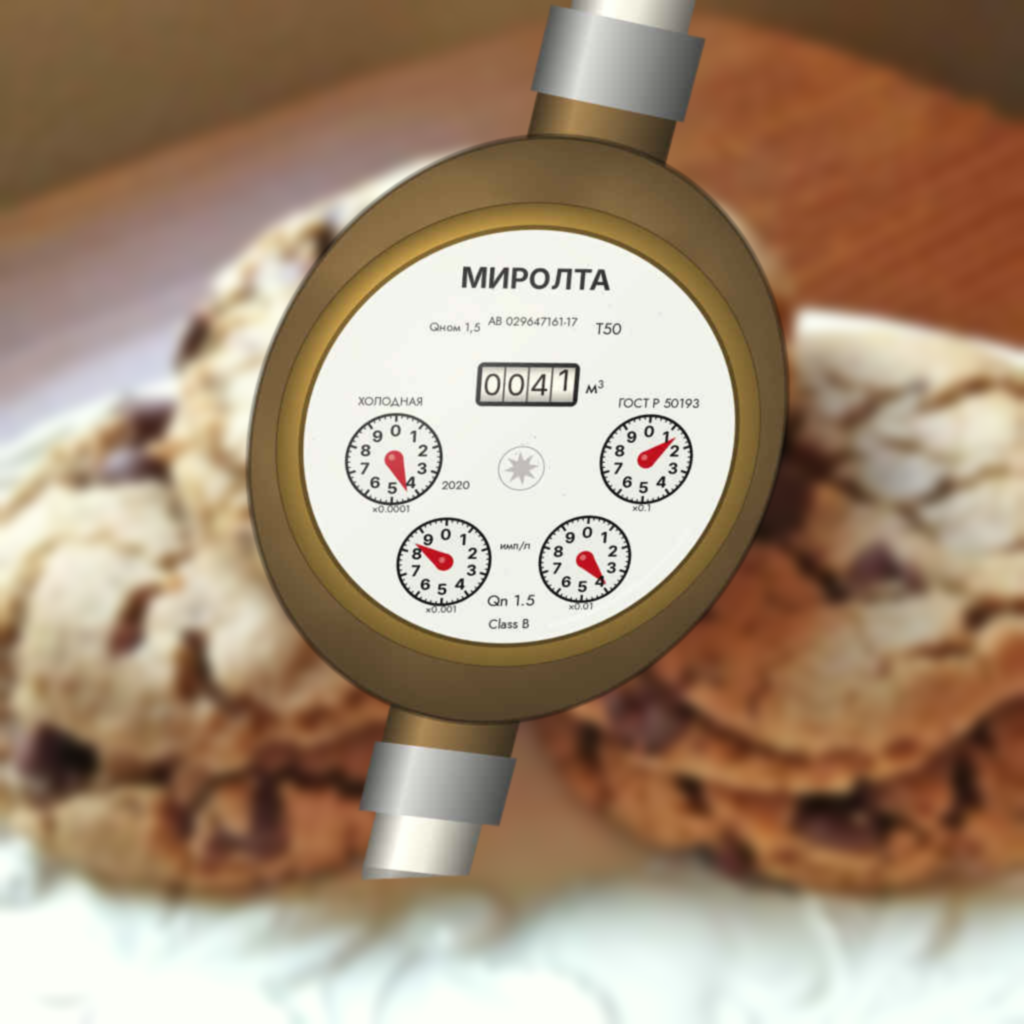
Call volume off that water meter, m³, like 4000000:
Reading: 41.1384
